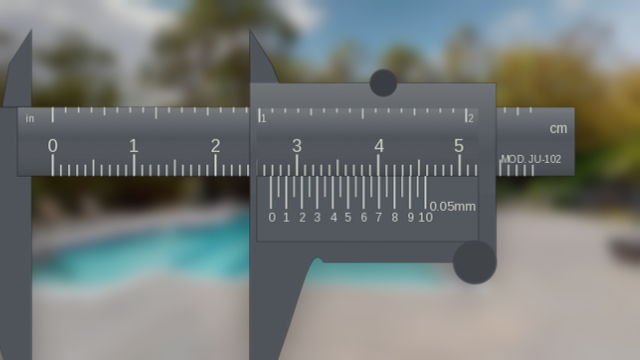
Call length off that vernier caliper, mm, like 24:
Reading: 26.8
